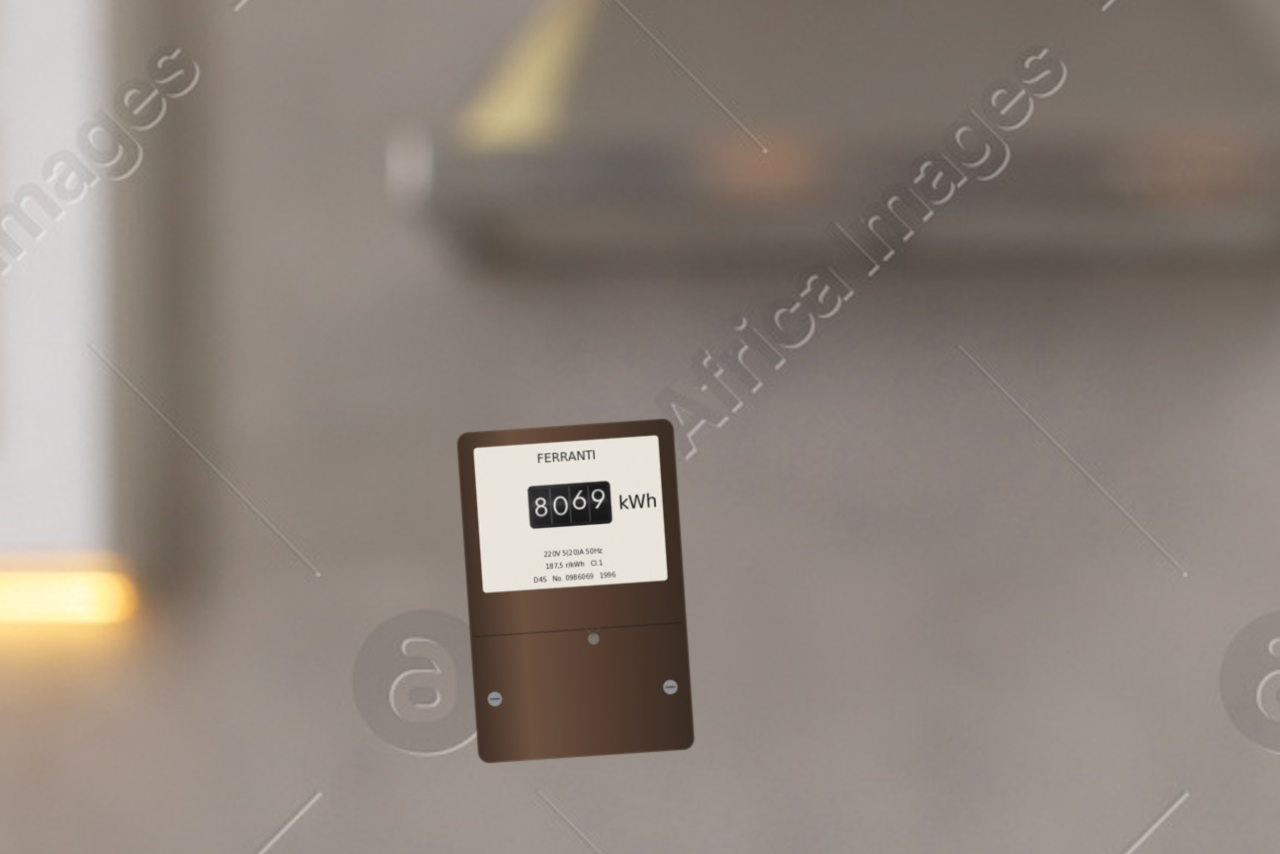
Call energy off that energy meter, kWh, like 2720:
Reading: 8069
